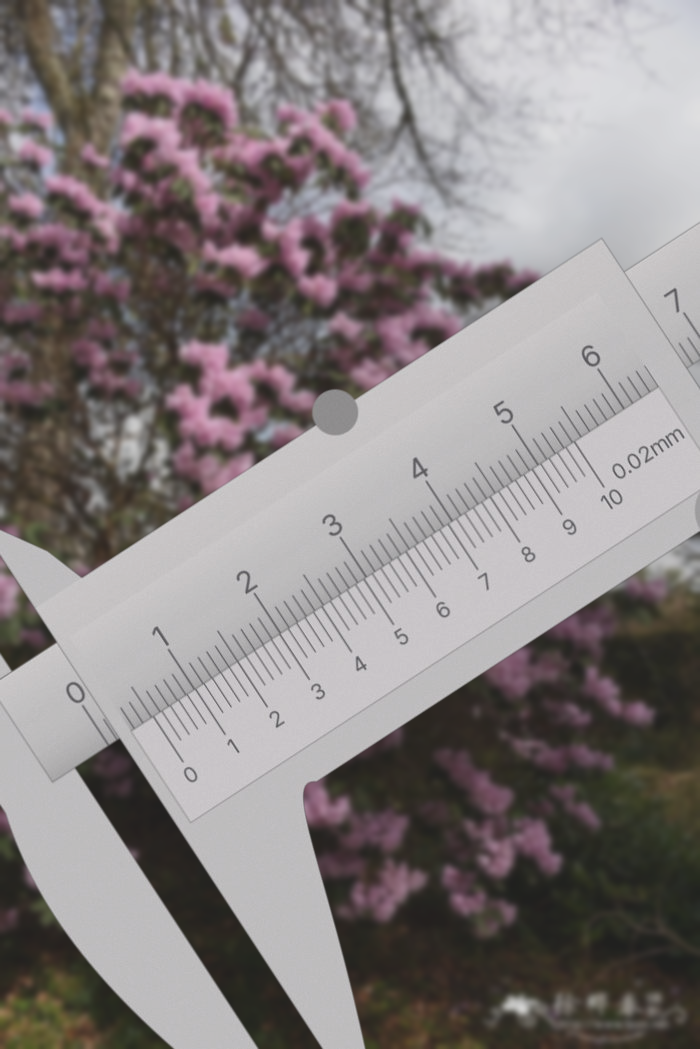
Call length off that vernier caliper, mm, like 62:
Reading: 5.2
